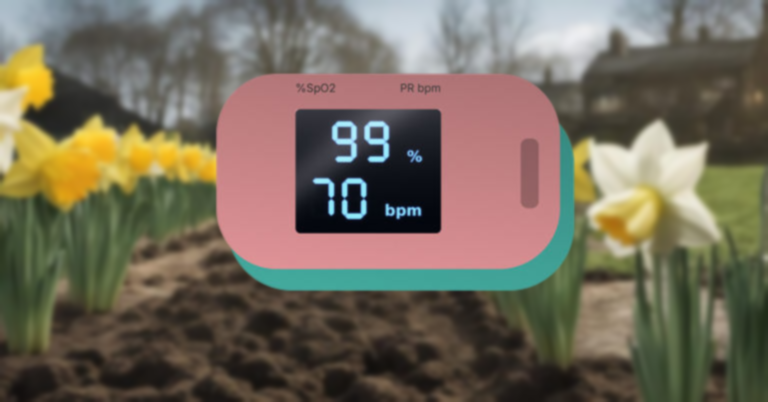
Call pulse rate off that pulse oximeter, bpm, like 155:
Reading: 70
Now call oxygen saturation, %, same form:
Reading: 99
